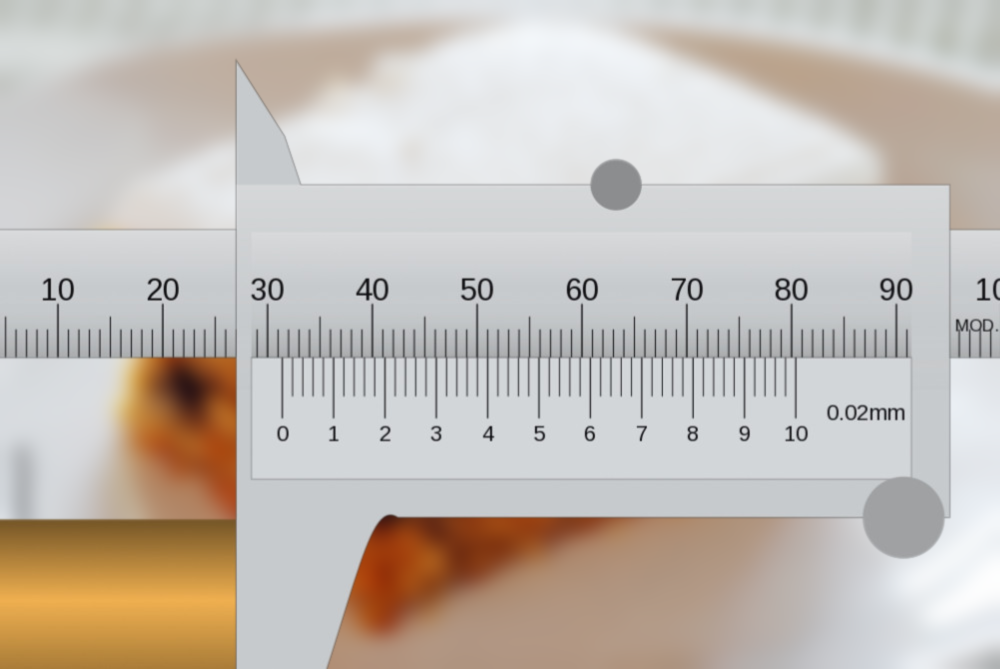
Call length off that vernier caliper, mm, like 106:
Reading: 31.4
